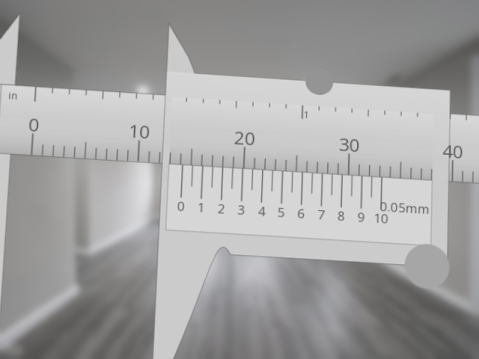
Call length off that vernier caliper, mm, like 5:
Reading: 14.2
